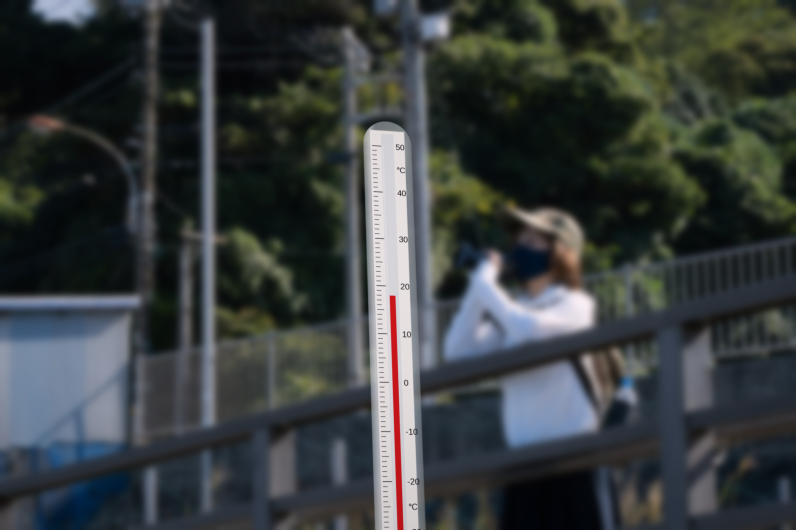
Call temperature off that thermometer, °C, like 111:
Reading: 18
